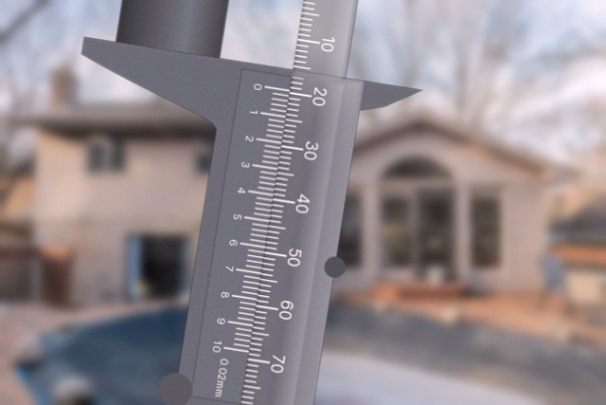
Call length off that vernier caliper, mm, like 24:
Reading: 19.6
